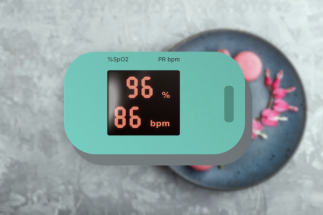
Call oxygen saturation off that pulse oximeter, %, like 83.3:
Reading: 96
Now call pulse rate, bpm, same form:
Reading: 86
